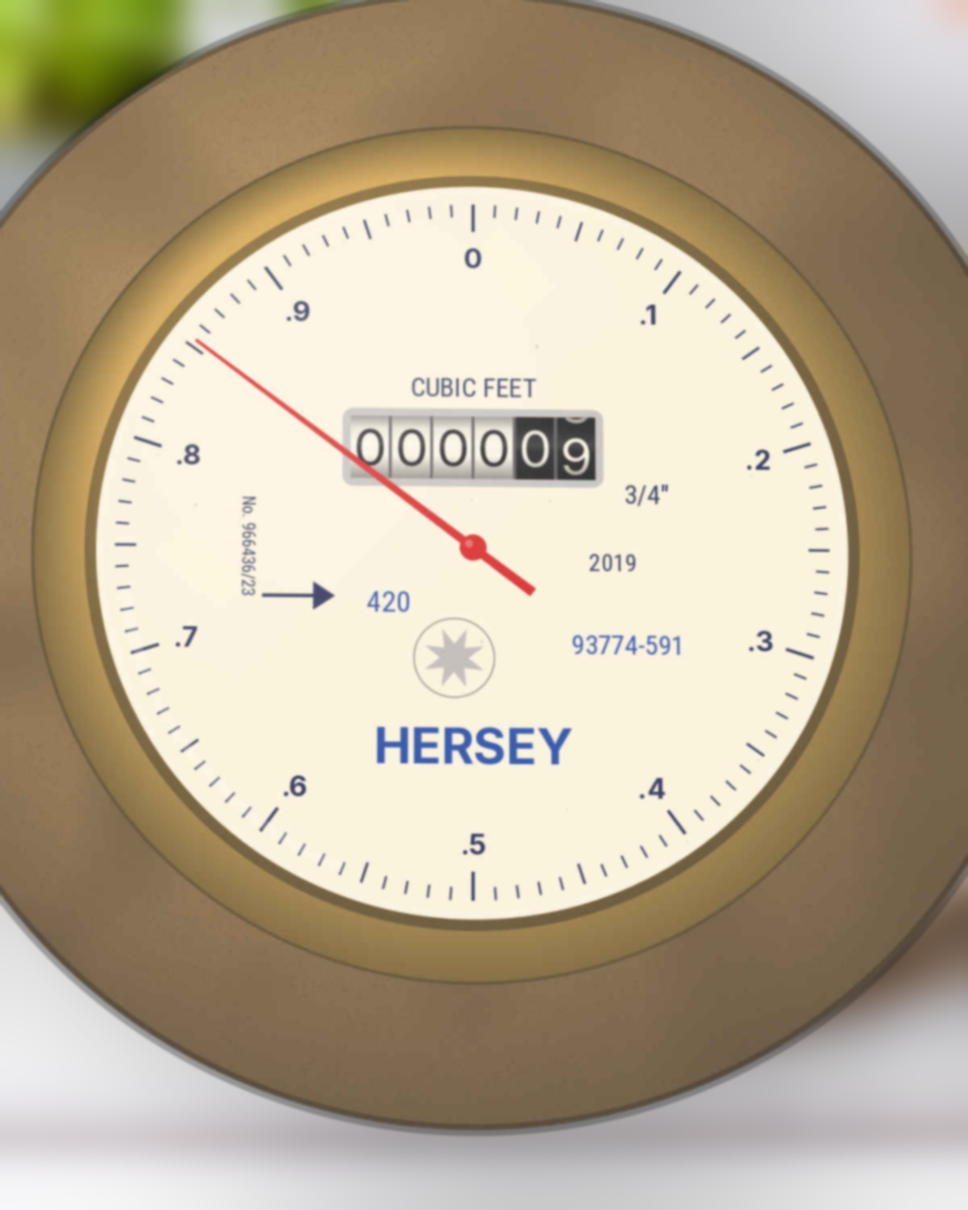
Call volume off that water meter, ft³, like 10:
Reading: 8.85
